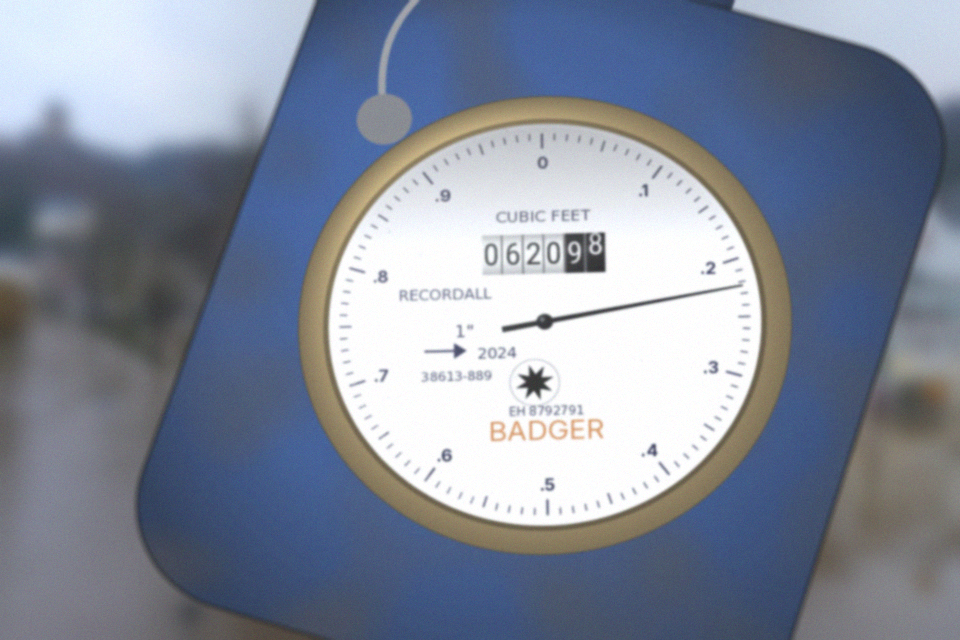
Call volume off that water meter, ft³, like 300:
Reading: 62098.22
